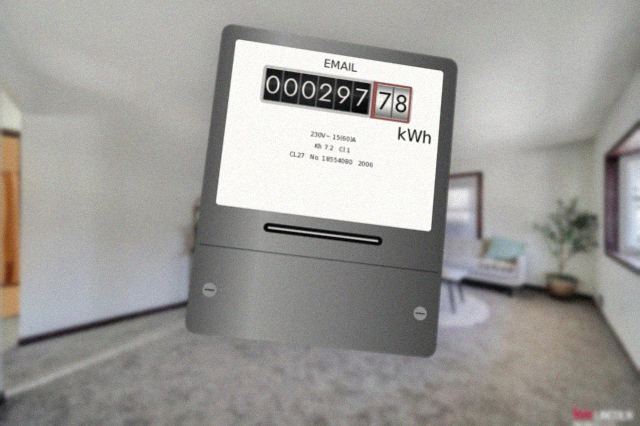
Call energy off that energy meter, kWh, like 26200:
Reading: 297.78
